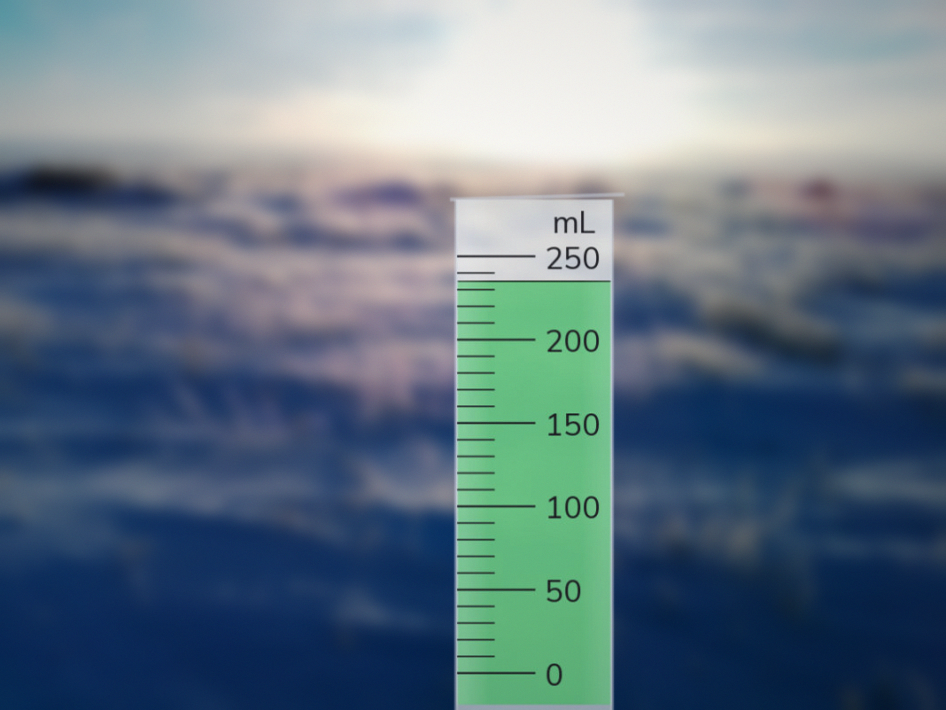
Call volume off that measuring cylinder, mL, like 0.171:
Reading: 235
